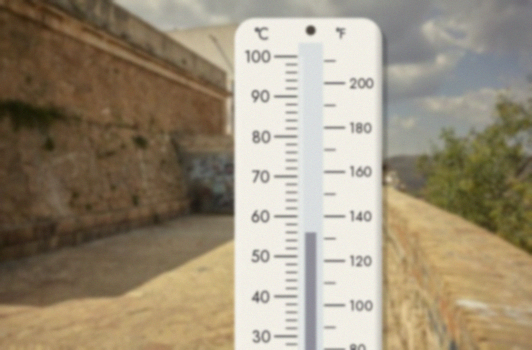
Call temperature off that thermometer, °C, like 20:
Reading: 56
